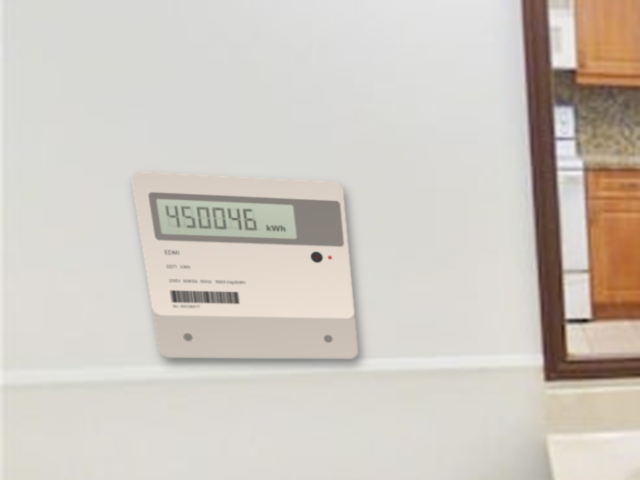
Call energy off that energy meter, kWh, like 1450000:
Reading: 450046
